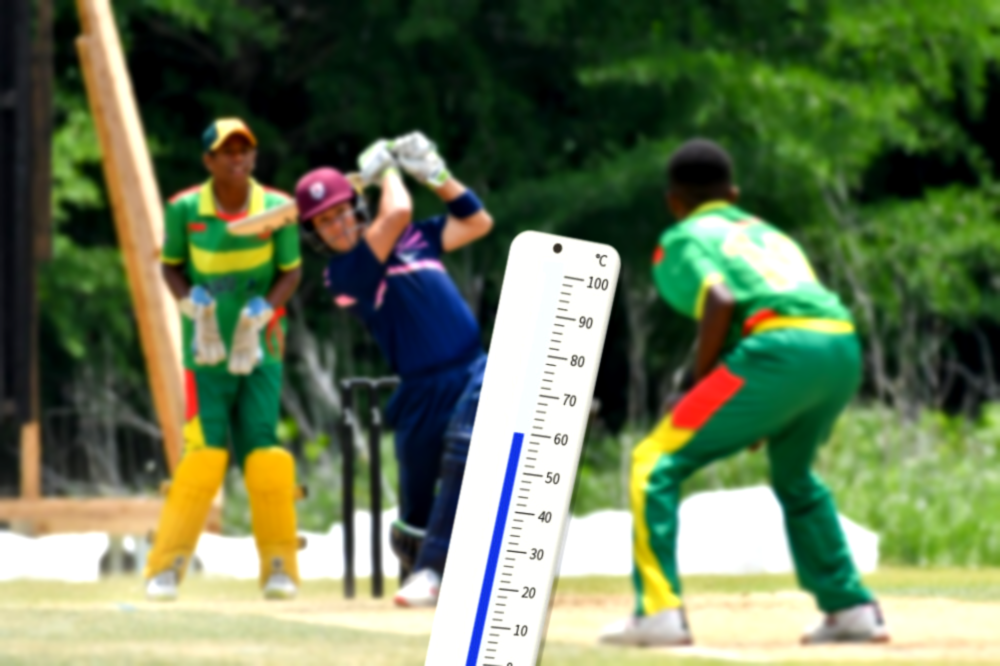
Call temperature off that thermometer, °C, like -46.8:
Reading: 60
